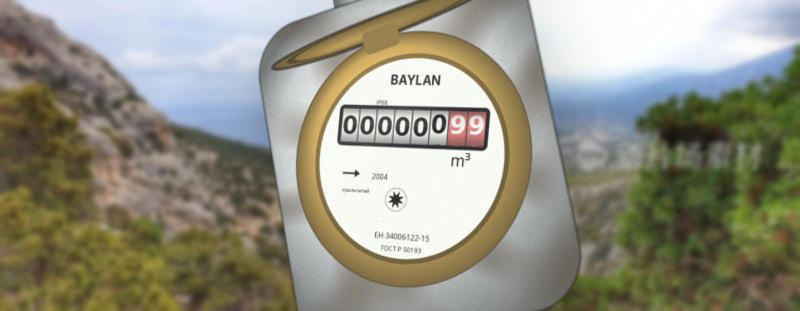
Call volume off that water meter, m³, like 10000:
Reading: 0.99
